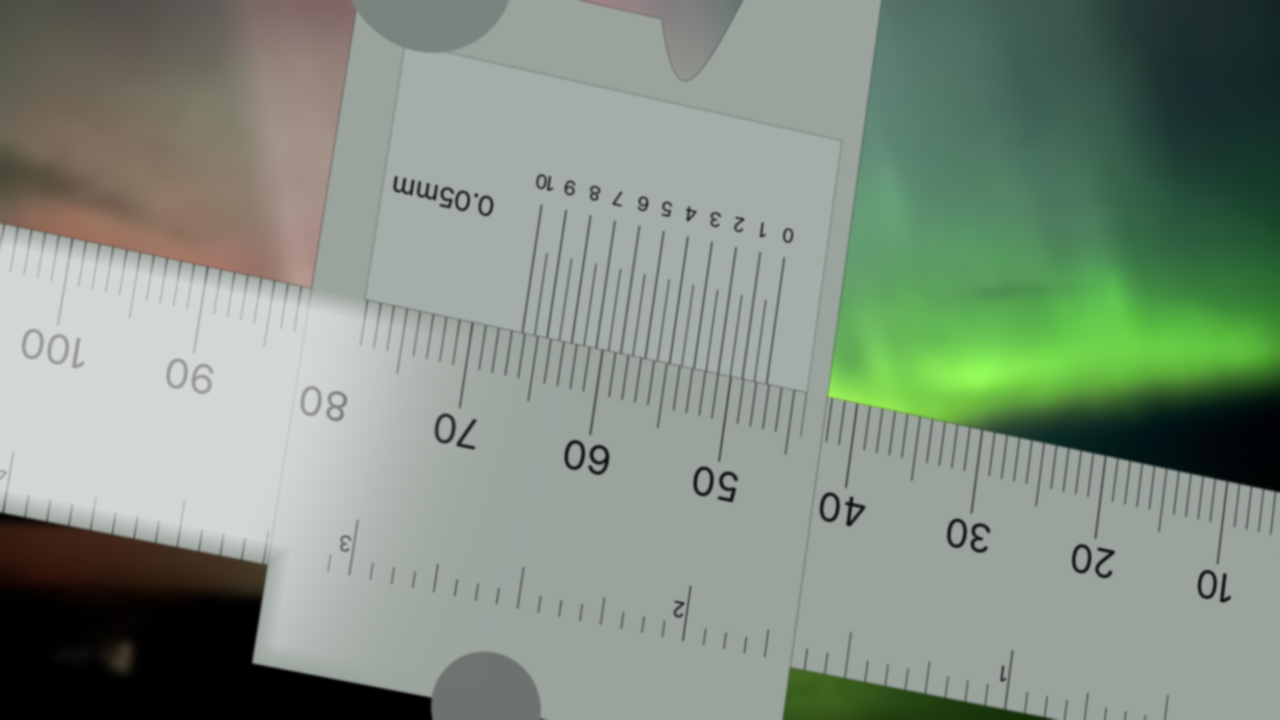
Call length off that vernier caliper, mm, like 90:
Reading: 47.2
